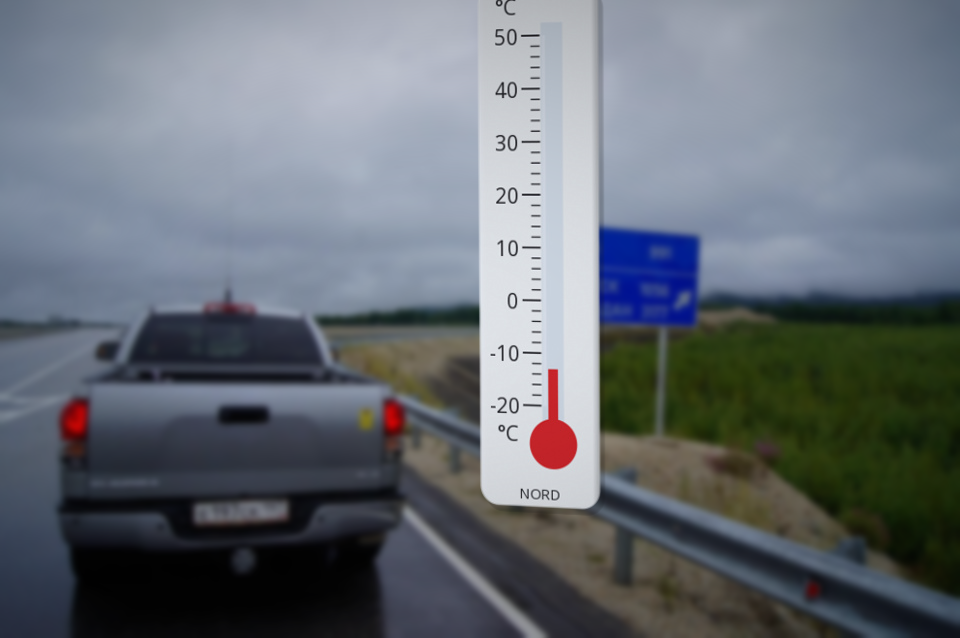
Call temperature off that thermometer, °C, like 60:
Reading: -13
